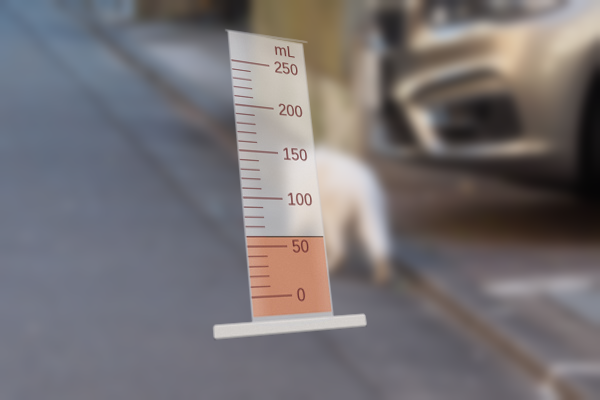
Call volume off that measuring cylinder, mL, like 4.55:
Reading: 60
